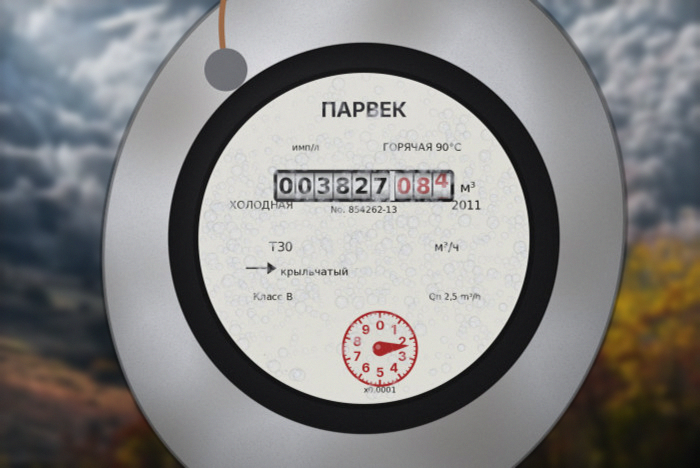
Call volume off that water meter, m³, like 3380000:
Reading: 3827.0842
